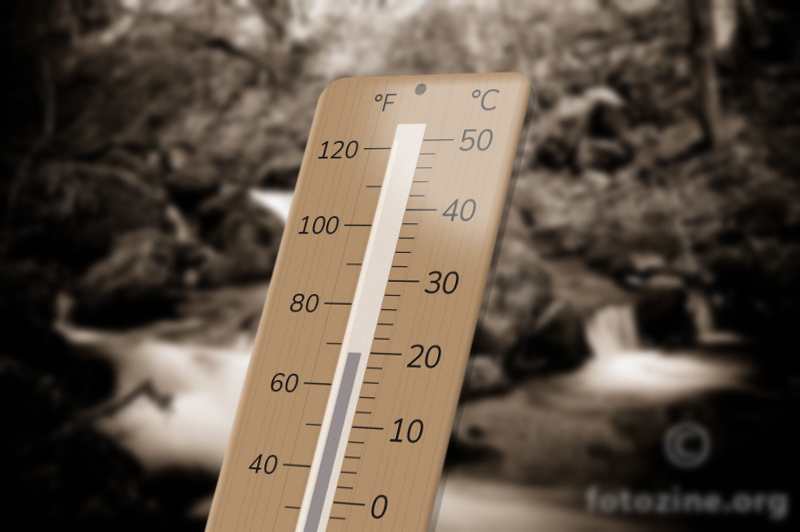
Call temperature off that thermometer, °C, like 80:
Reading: 20
